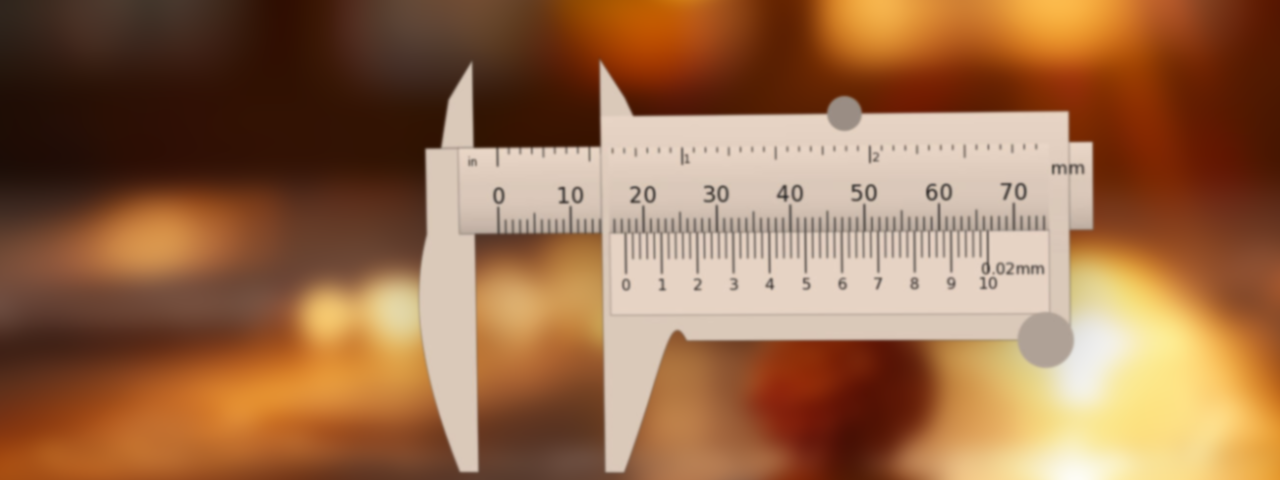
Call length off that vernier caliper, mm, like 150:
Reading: 17.5
